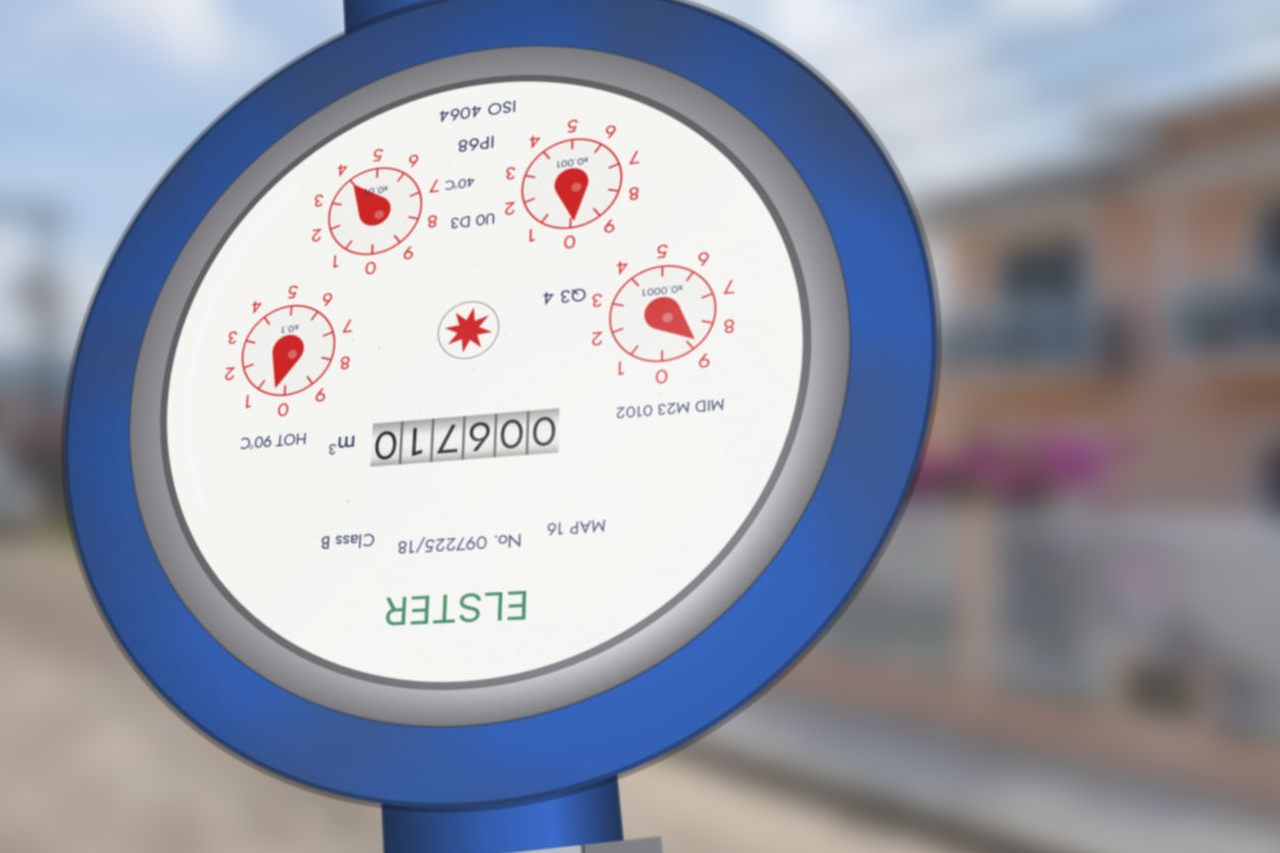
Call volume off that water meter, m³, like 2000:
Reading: 6710.0398
